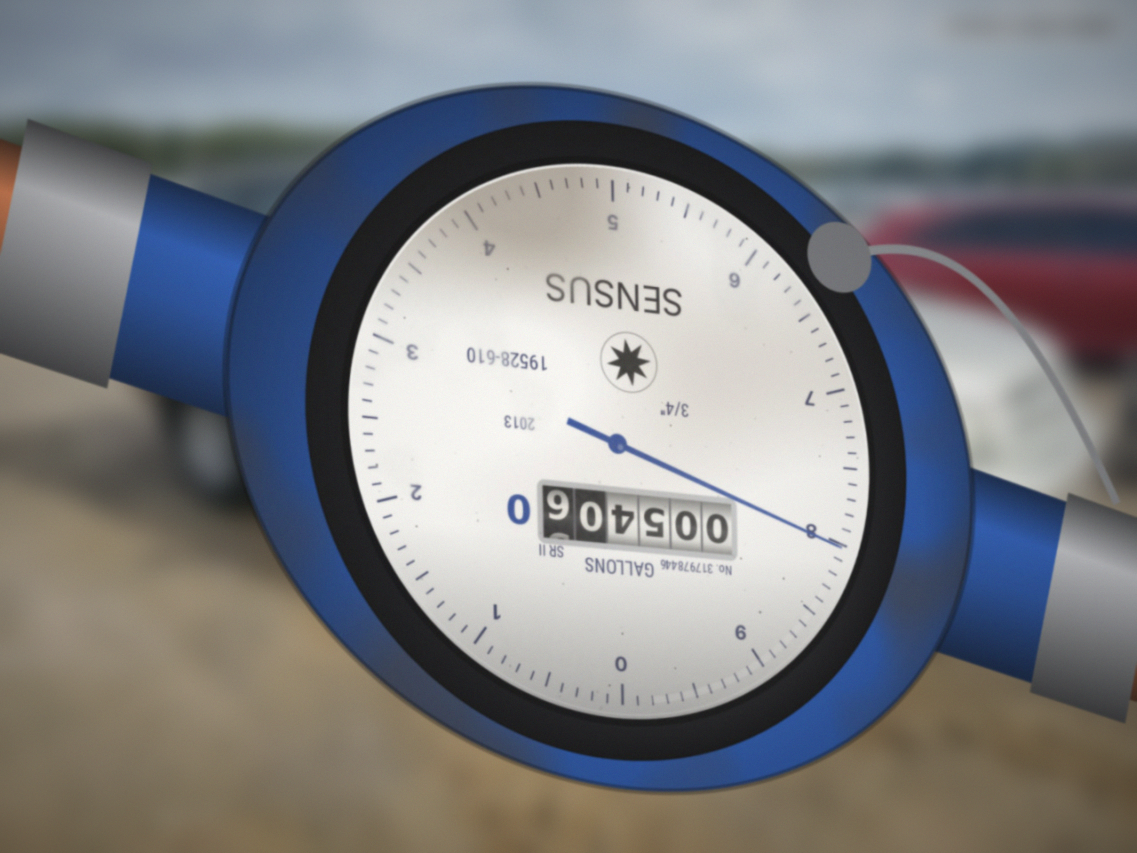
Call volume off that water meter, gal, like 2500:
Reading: 54058.0
